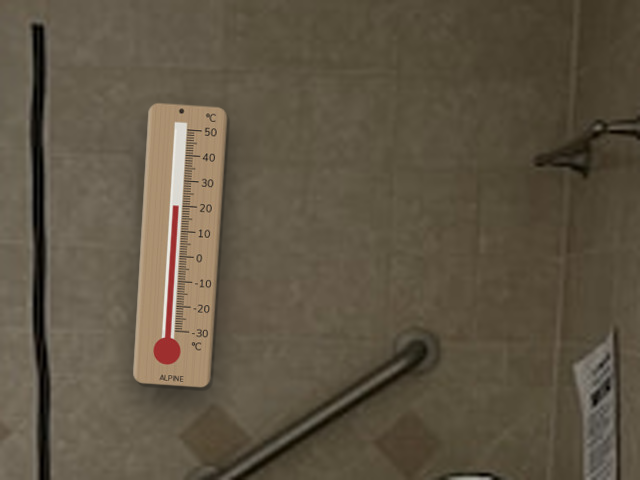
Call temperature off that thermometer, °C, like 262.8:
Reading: 20
